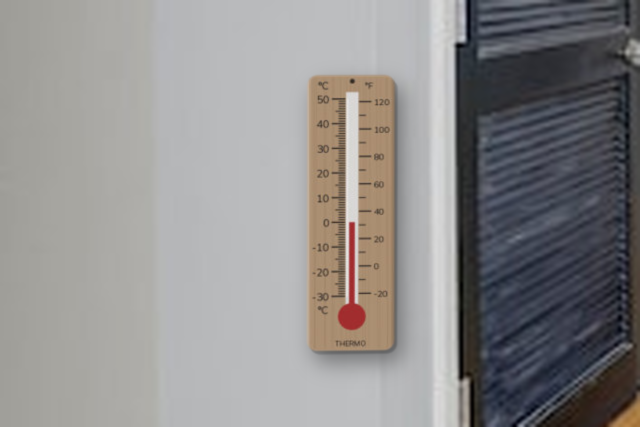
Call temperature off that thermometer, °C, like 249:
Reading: 0
